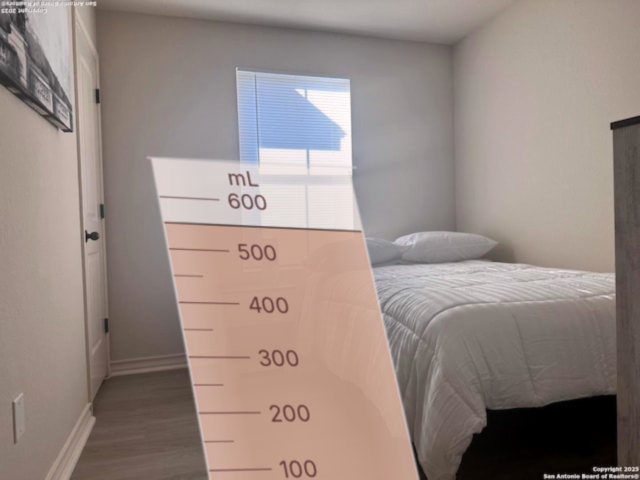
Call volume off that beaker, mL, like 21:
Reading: 550
